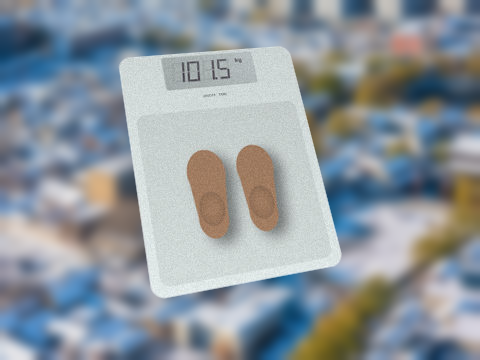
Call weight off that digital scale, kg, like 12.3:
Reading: 101.5
